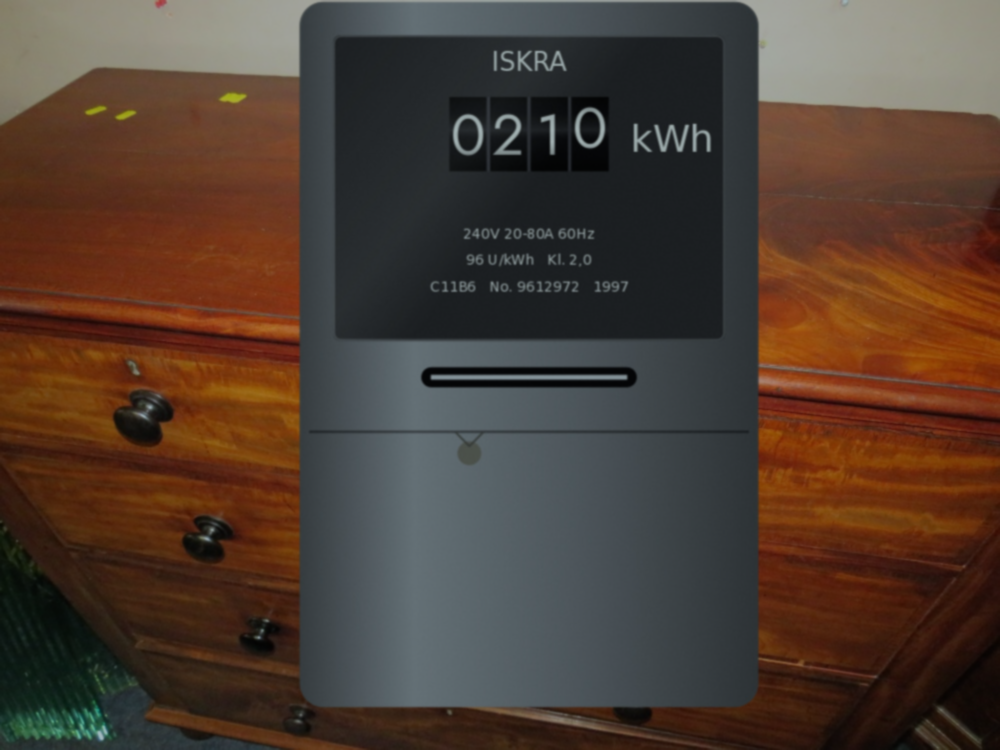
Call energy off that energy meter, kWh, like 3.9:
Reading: 210
